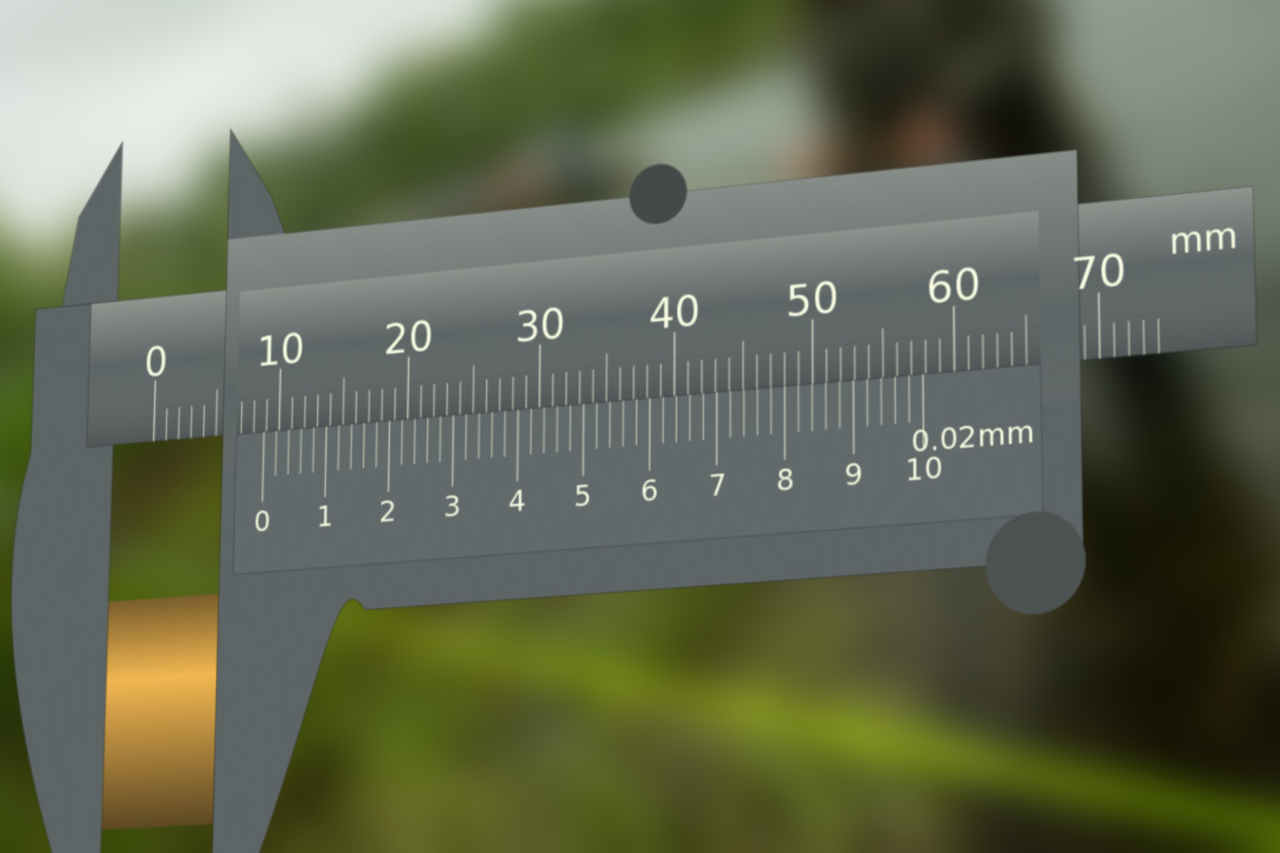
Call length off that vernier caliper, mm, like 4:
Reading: 8.8
